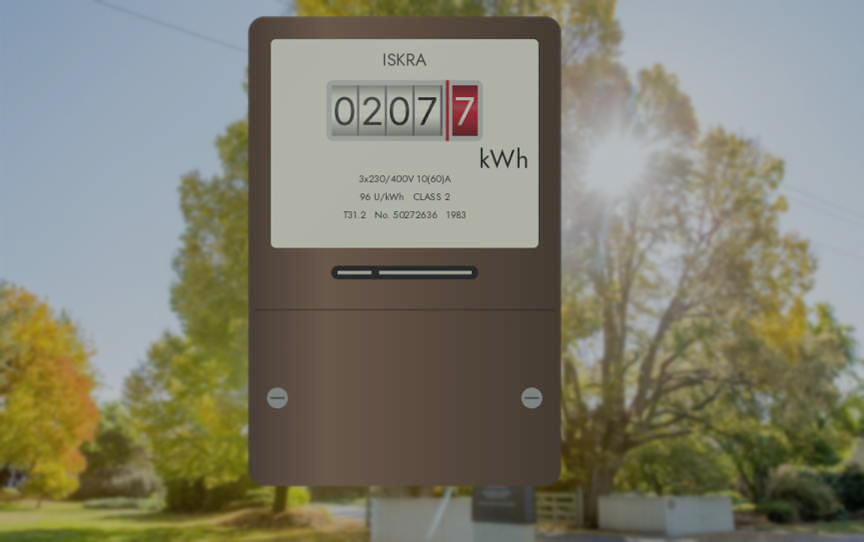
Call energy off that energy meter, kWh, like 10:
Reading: 207.7
